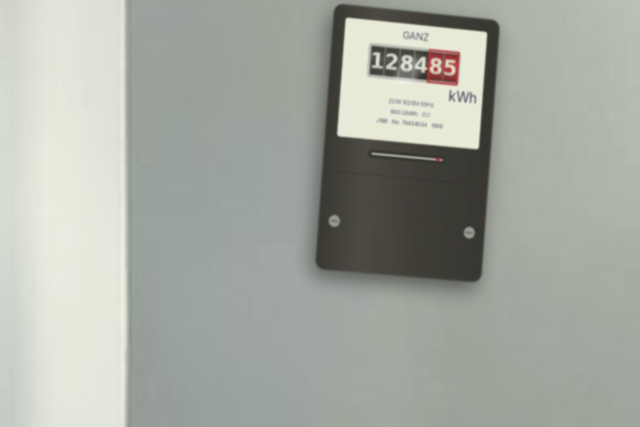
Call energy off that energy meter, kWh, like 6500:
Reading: 1284.85
